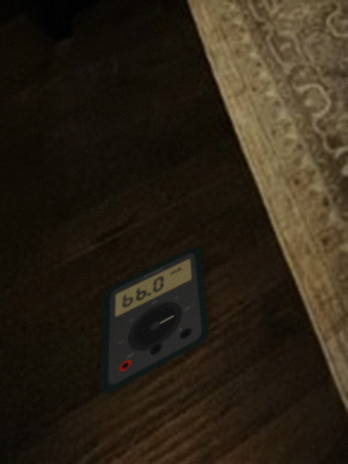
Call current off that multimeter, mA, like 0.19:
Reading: 66.0
